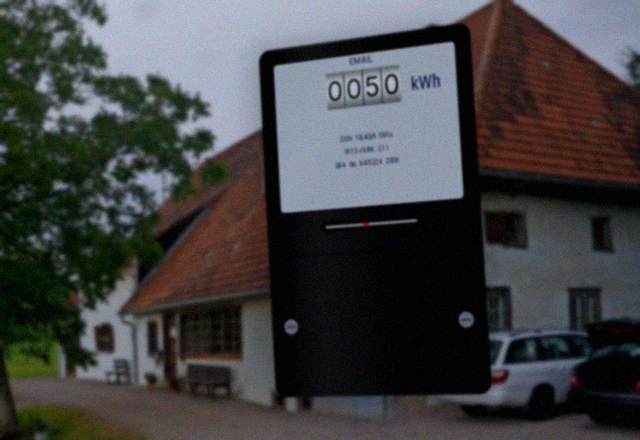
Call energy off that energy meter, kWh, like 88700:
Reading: 50
